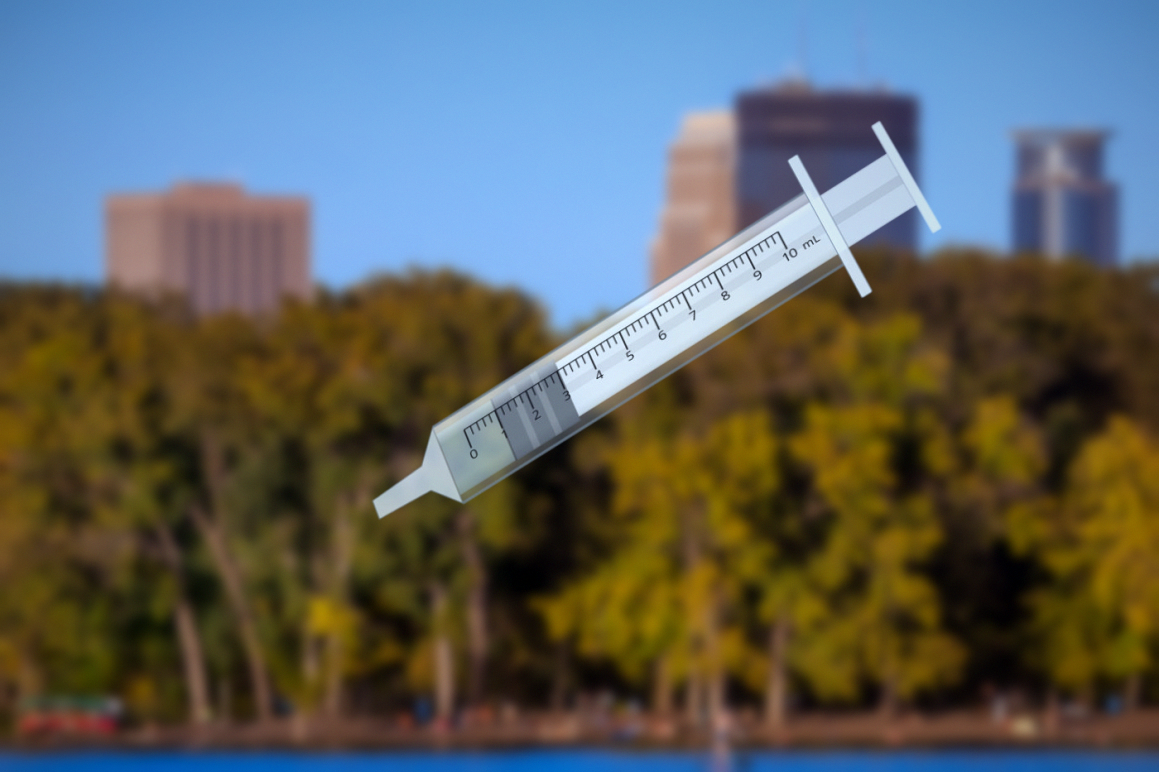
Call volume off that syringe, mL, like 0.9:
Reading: 1
